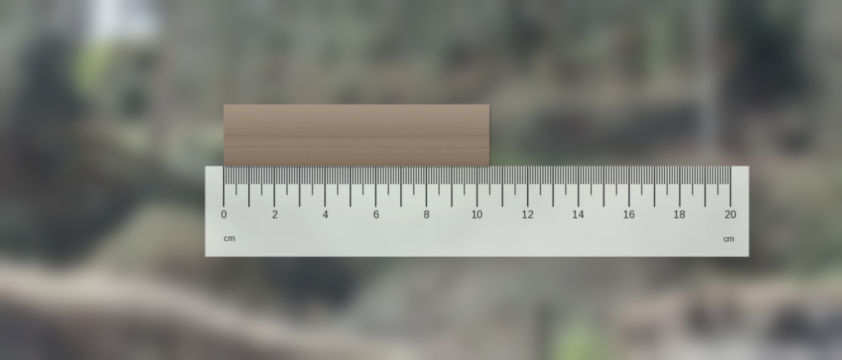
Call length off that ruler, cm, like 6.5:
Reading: 10.5
